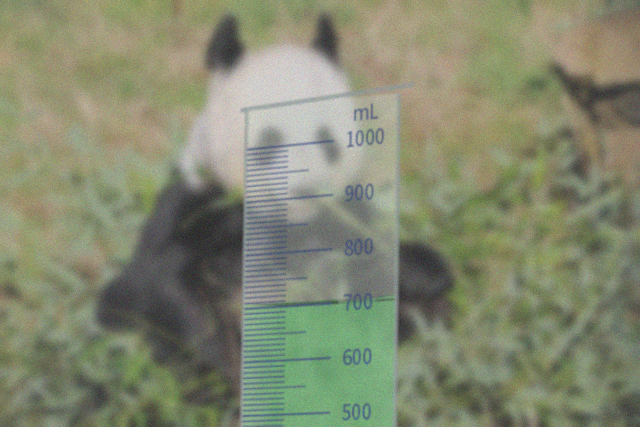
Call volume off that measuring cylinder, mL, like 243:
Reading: 700
